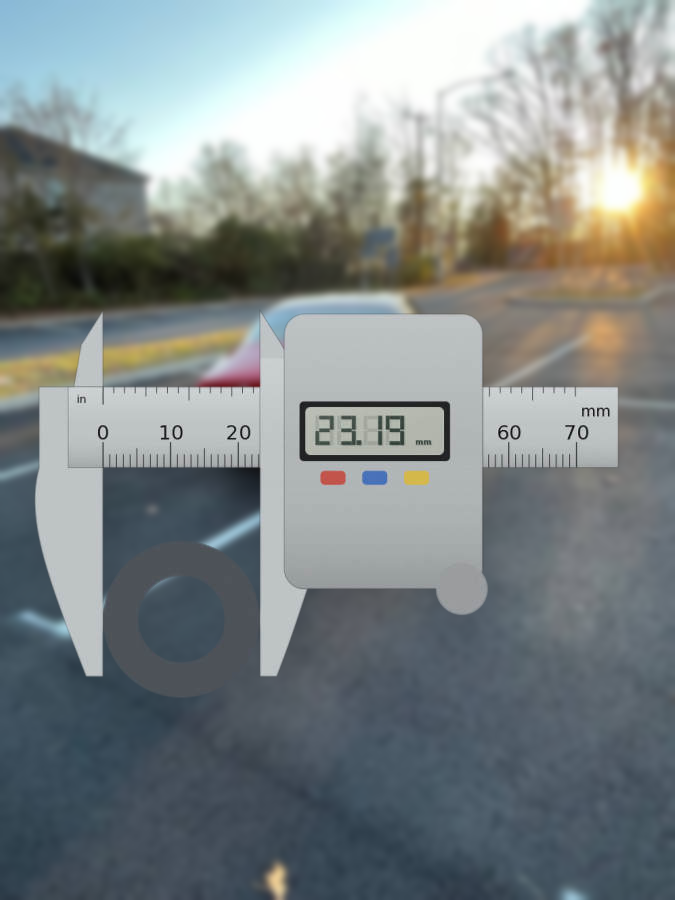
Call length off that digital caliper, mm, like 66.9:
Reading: 23.19
